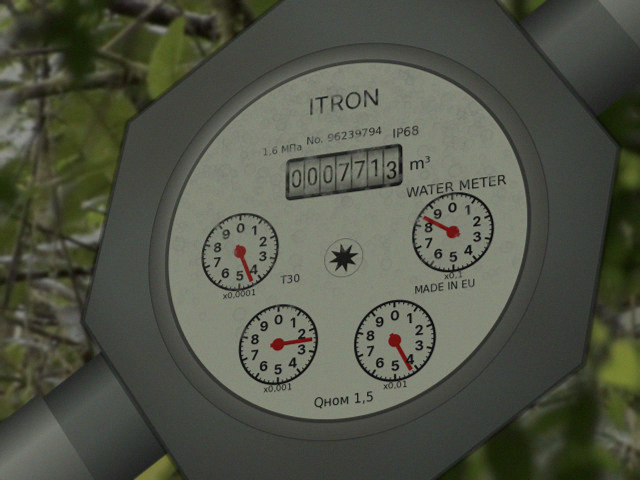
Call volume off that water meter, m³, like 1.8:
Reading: 7712.8424
